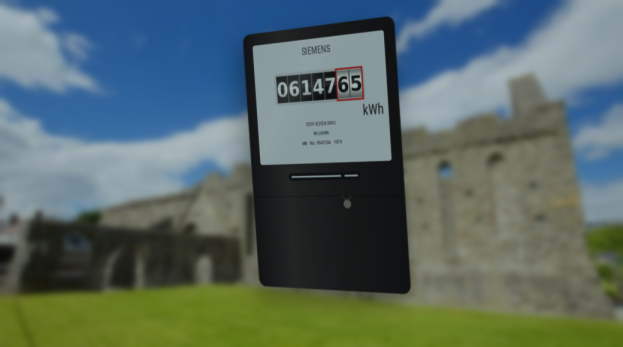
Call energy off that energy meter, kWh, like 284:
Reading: 6147.65
